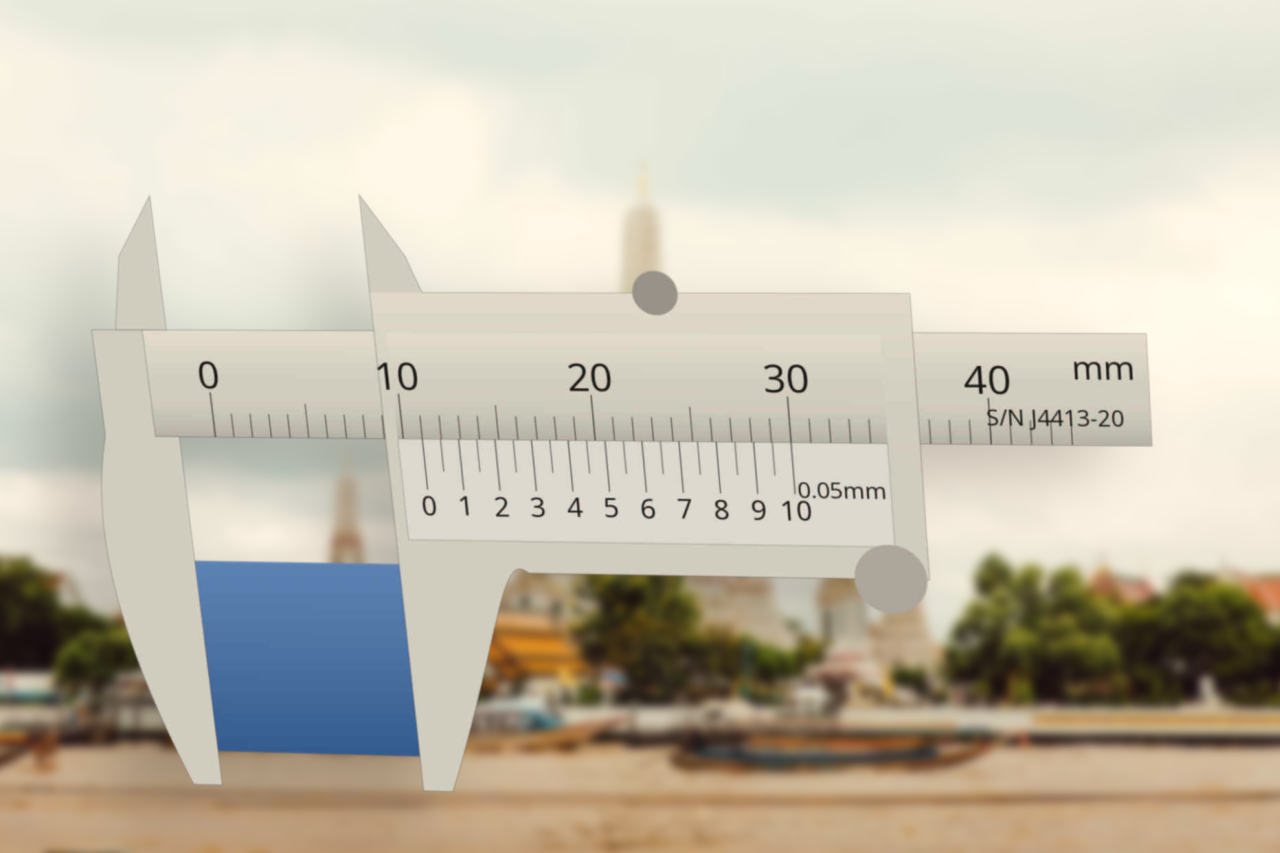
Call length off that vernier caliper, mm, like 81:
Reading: 11.0
